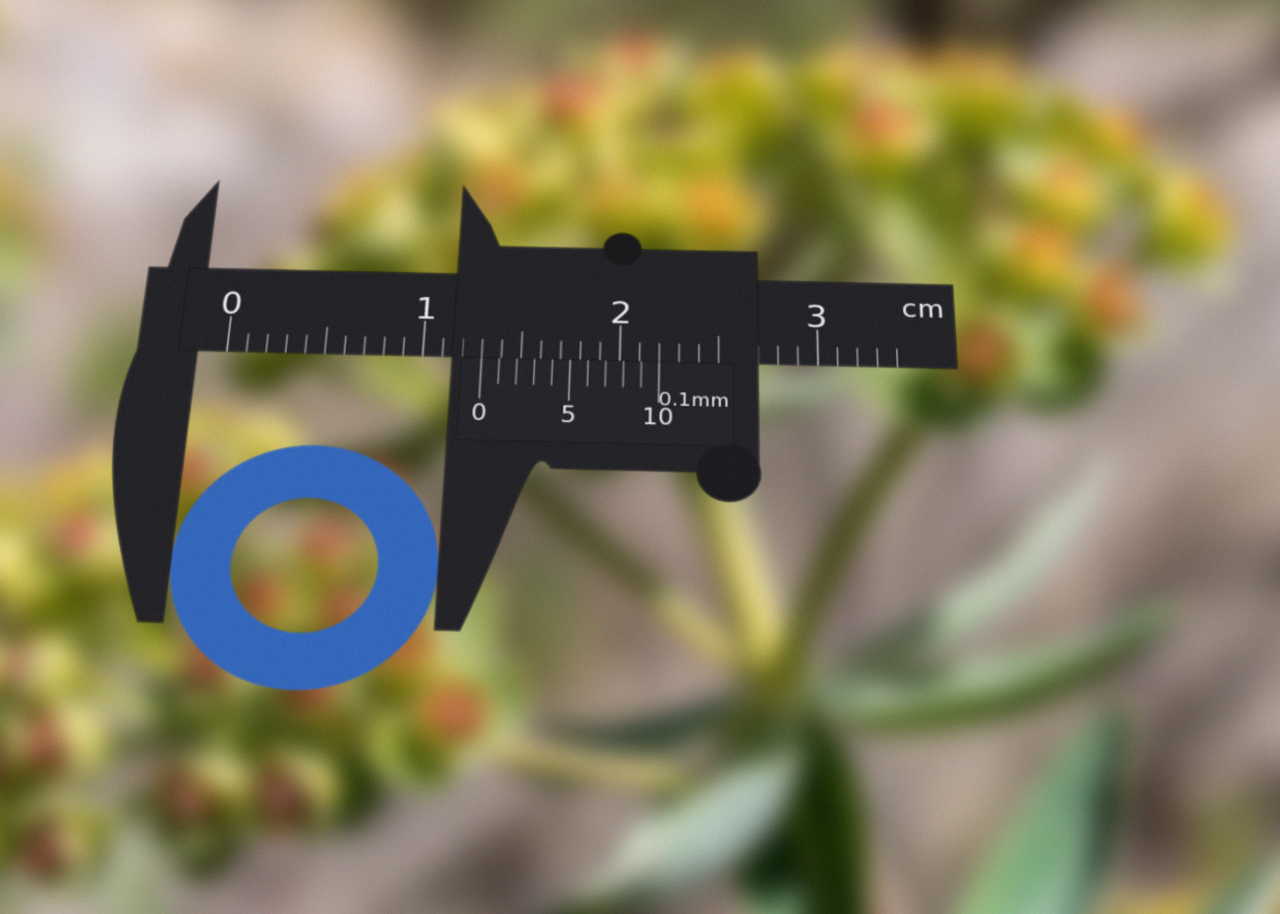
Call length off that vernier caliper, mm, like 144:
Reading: 13.0
